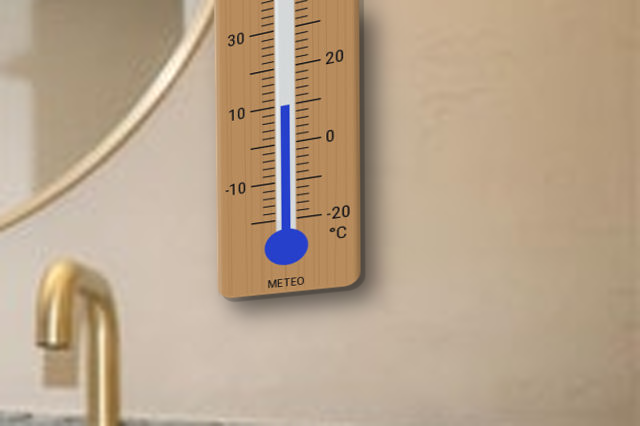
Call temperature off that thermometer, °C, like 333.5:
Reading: 10
